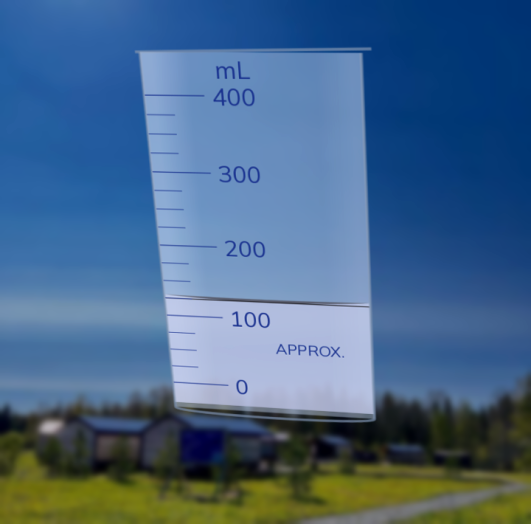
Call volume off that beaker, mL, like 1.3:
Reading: 125
